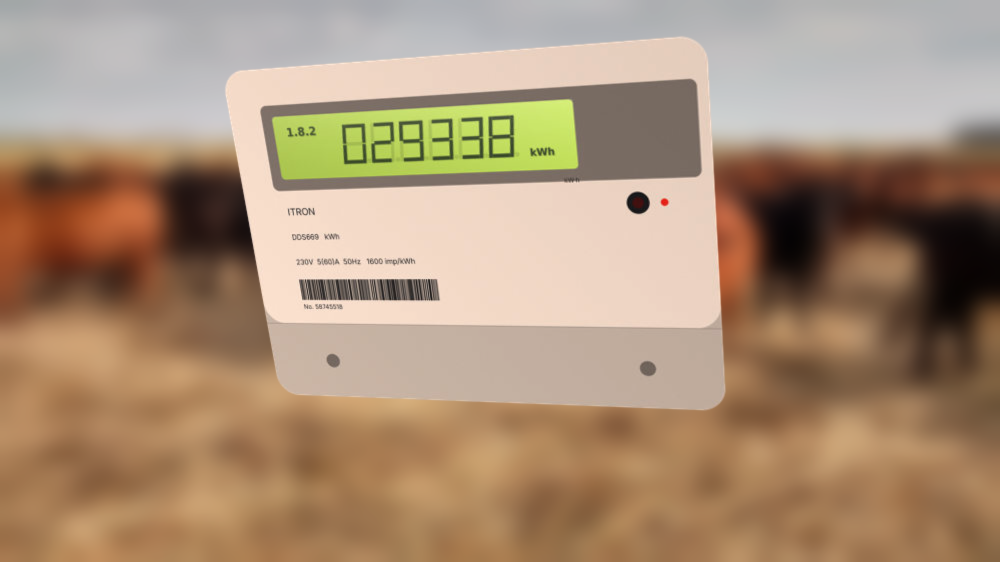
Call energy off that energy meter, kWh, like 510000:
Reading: 29338
